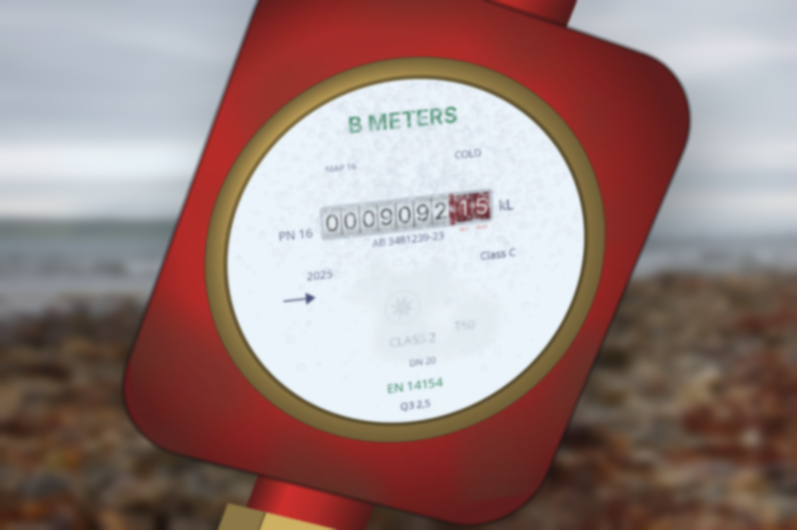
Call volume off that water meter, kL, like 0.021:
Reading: 9092.15
